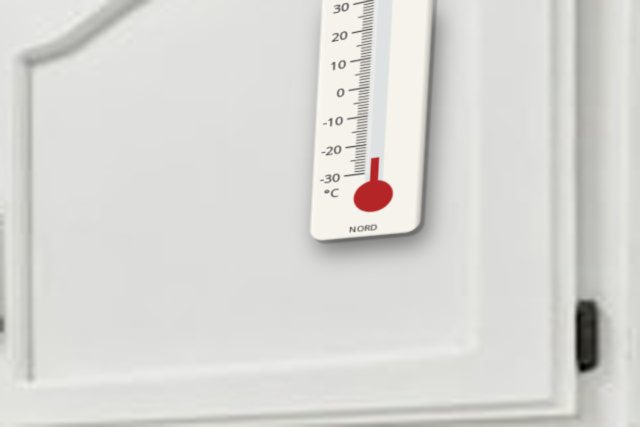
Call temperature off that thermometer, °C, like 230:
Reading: -25
